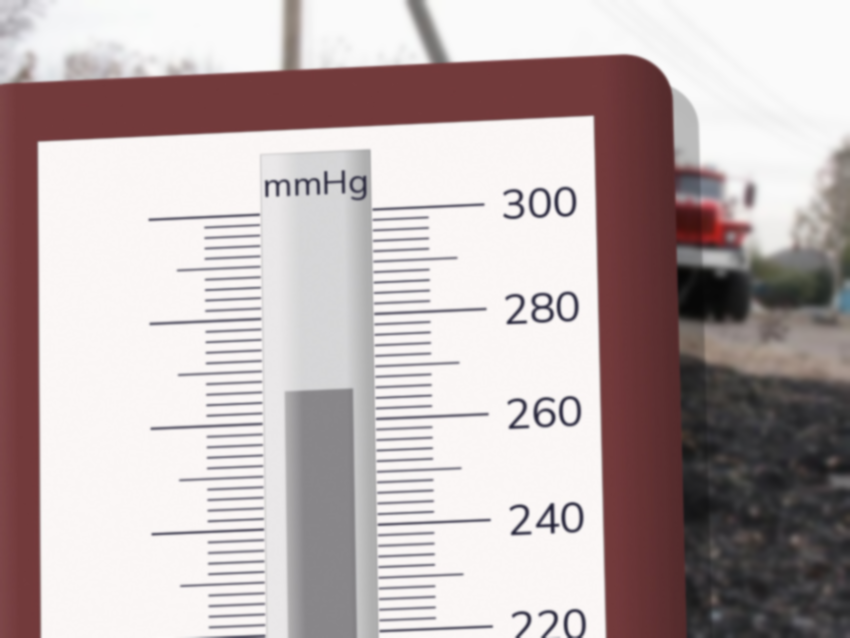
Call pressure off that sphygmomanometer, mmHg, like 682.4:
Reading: 266
